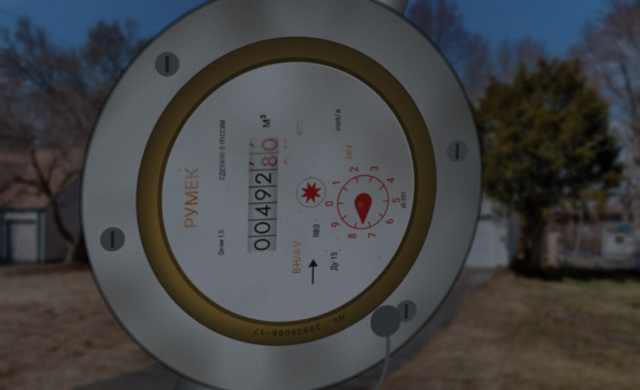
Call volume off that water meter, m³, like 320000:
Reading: 492.797
